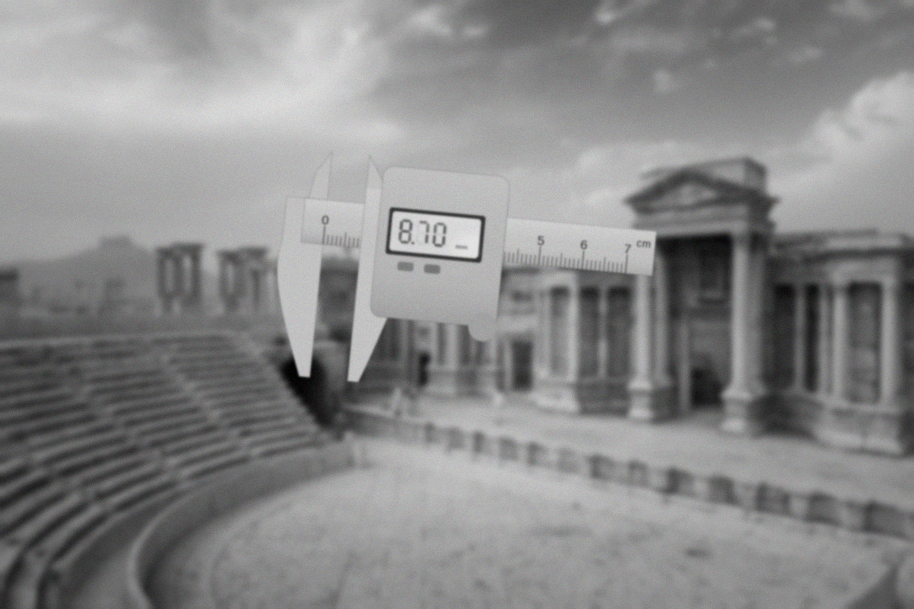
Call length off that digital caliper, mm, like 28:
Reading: 8.70
